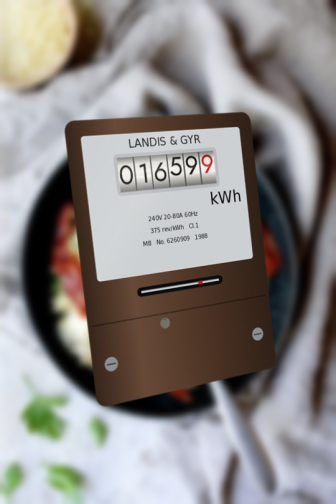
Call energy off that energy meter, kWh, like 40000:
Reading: 1659.9
